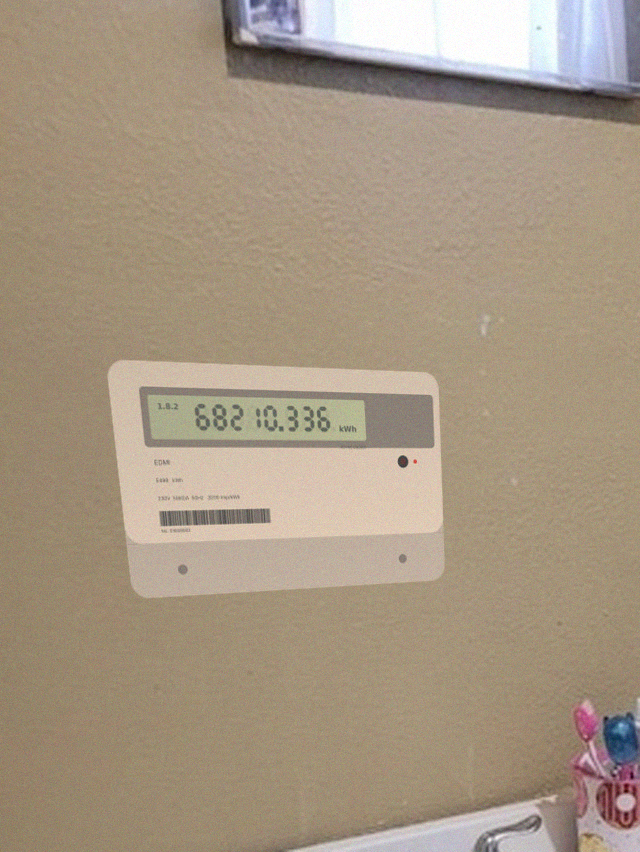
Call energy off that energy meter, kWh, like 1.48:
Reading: 68210.336
